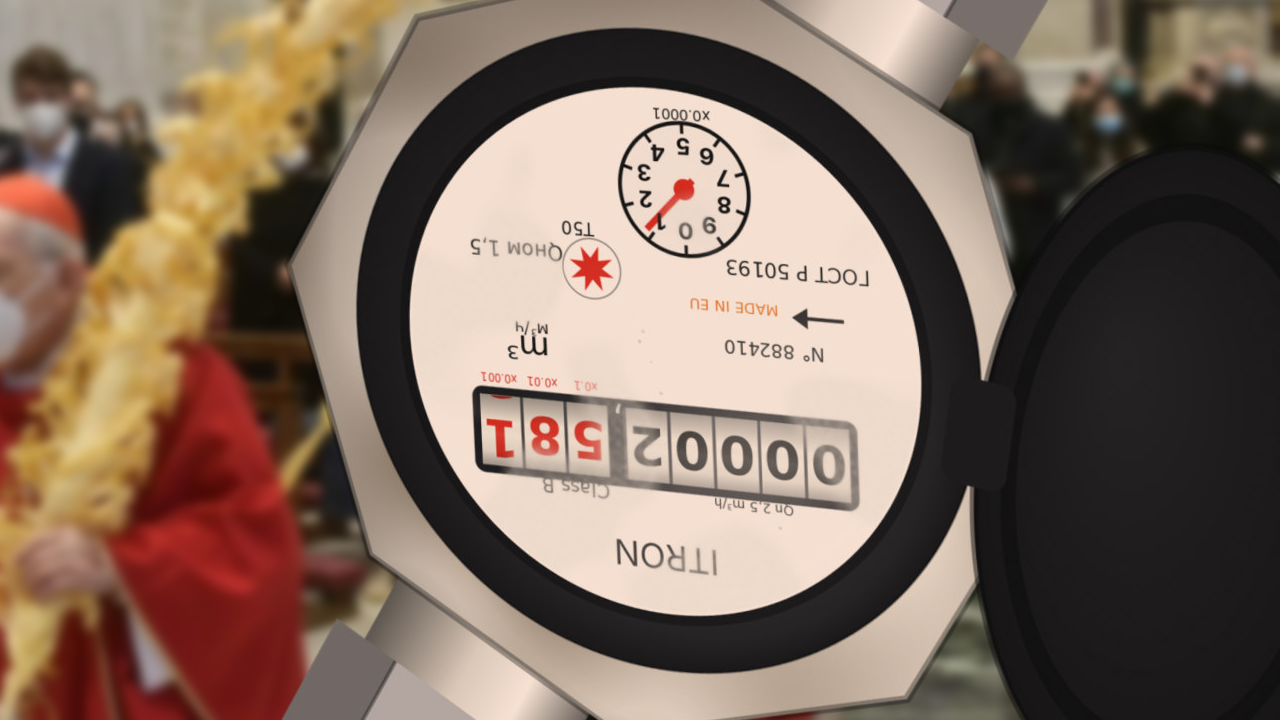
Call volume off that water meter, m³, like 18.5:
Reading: 2.5811
